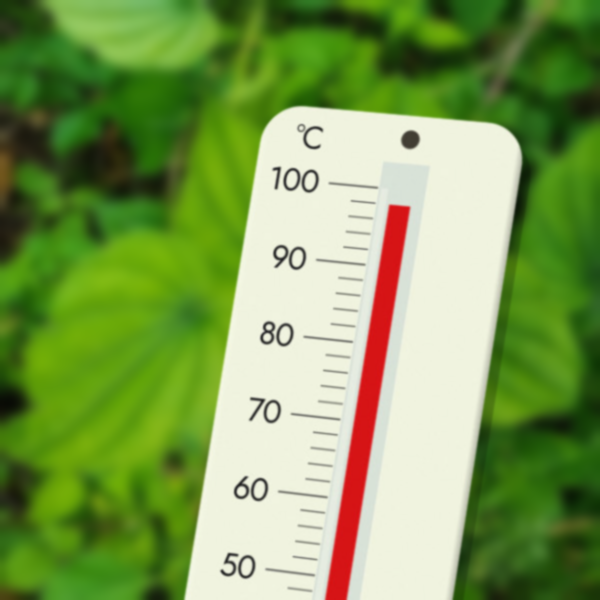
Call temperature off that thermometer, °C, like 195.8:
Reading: 98
